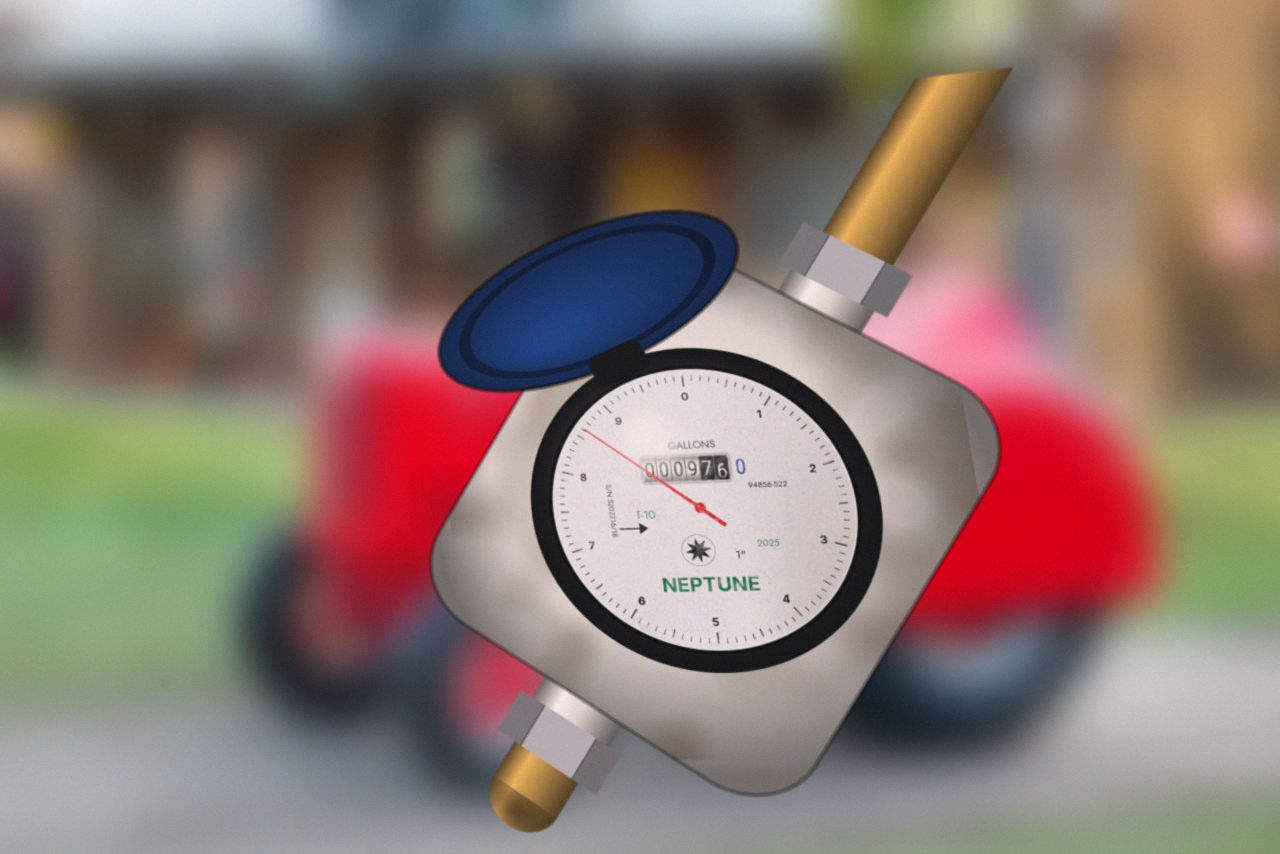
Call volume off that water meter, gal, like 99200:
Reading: 9758.6
